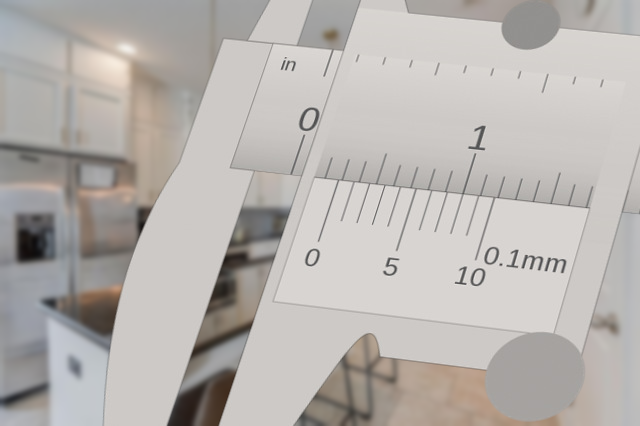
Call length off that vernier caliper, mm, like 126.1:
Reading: 2.8
